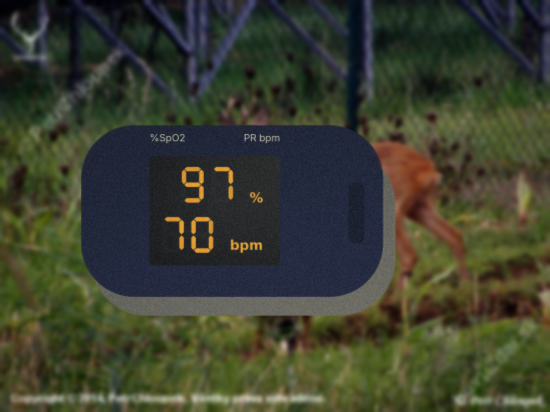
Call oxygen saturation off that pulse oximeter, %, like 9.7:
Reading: 97
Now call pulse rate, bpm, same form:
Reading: 70
